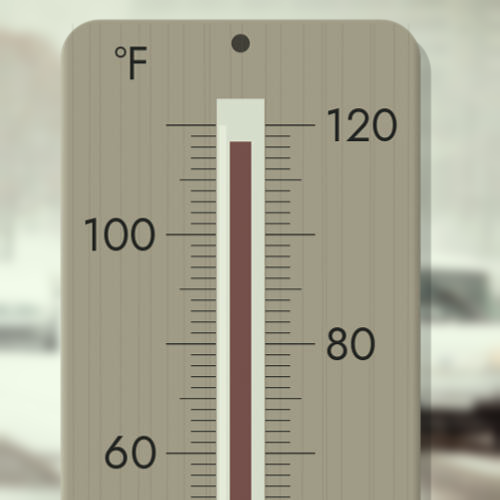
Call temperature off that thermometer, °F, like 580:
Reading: 117
